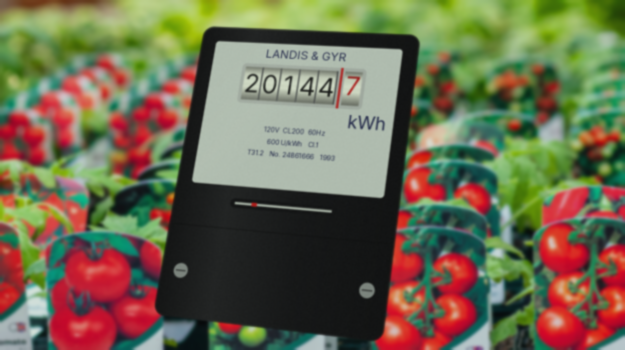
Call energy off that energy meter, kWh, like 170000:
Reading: 20144.7
